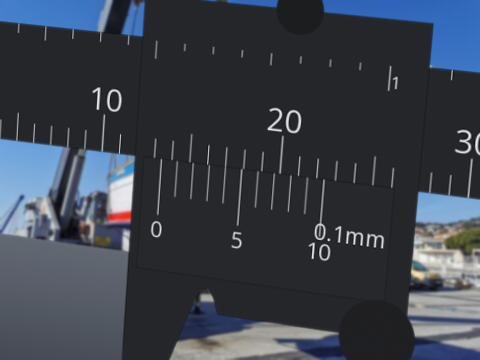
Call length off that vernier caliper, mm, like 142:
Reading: 13.4
